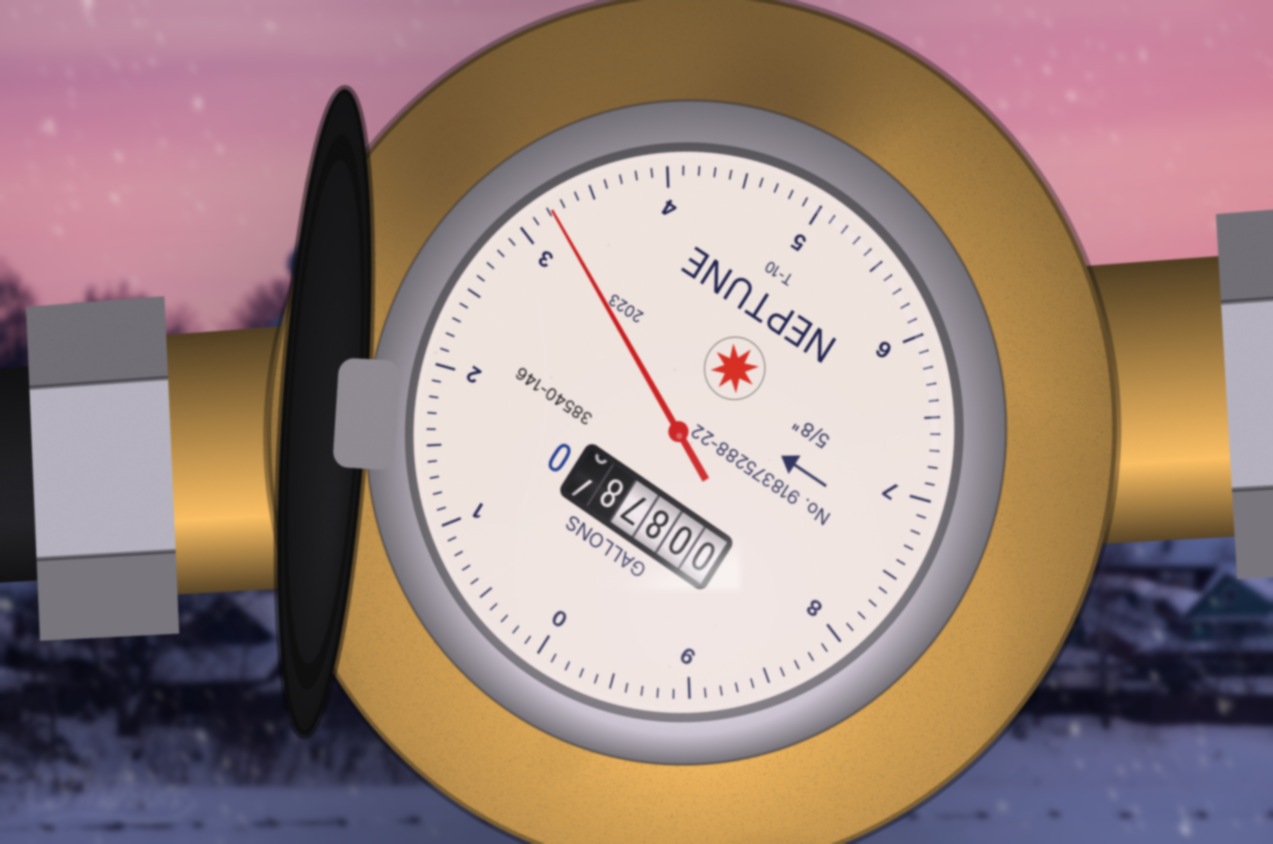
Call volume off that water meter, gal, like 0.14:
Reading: 87873.2
